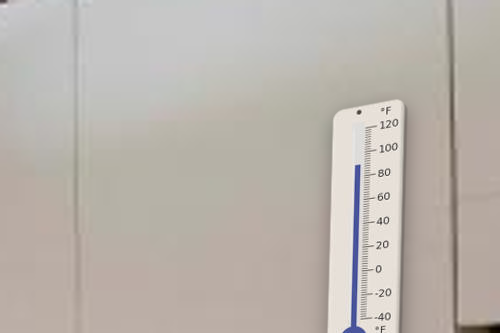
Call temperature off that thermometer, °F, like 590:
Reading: 90
